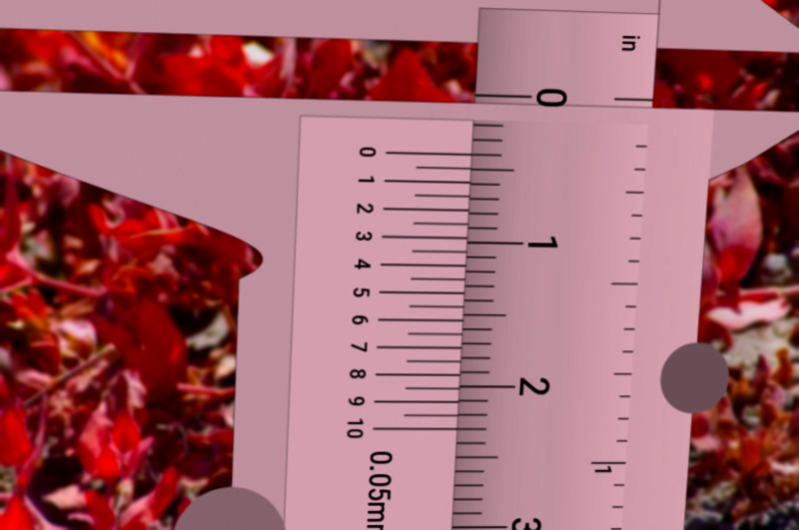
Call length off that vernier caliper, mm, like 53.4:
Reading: 4.0
